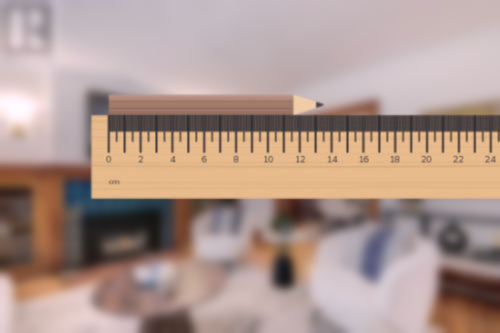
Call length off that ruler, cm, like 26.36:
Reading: 13.5
